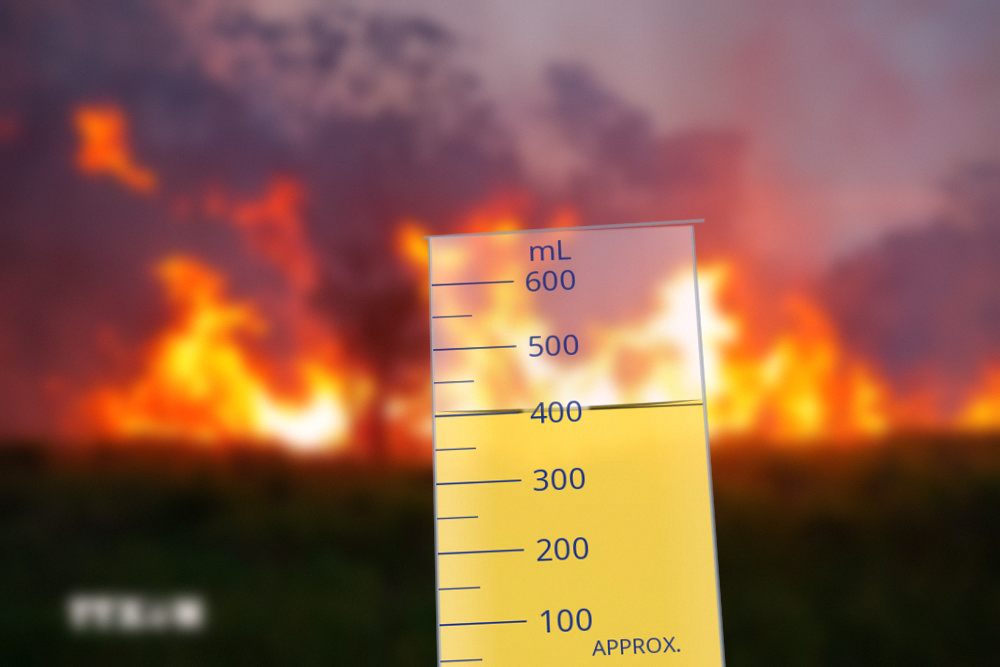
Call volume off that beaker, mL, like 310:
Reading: 400
